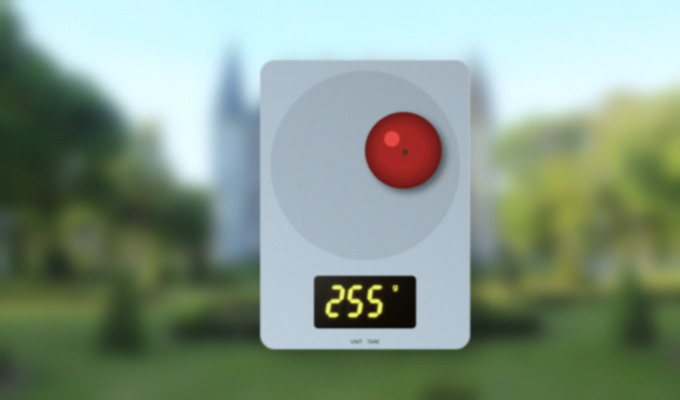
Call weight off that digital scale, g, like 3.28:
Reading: 255
